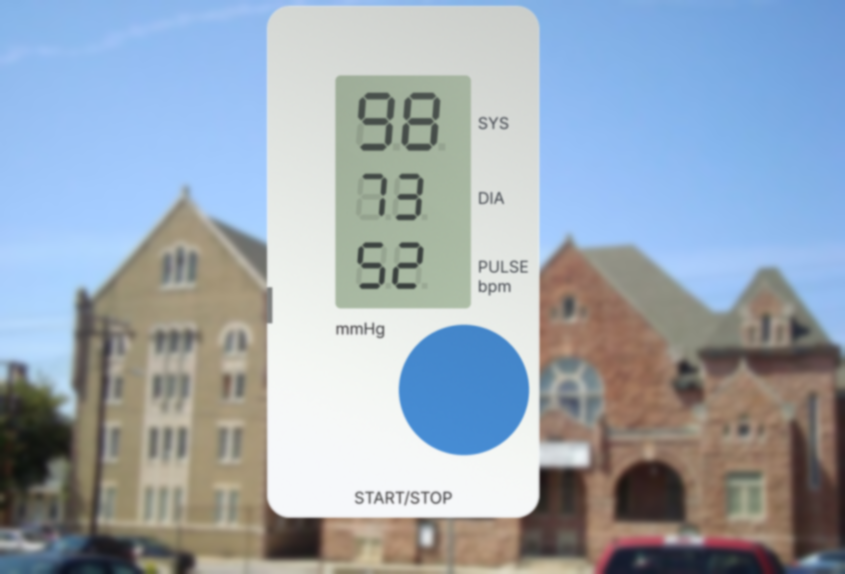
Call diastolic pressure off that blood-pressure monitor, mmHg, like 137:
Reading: 73
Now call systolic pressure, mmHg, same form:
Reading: 98
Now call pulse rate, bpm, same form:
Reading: 52
